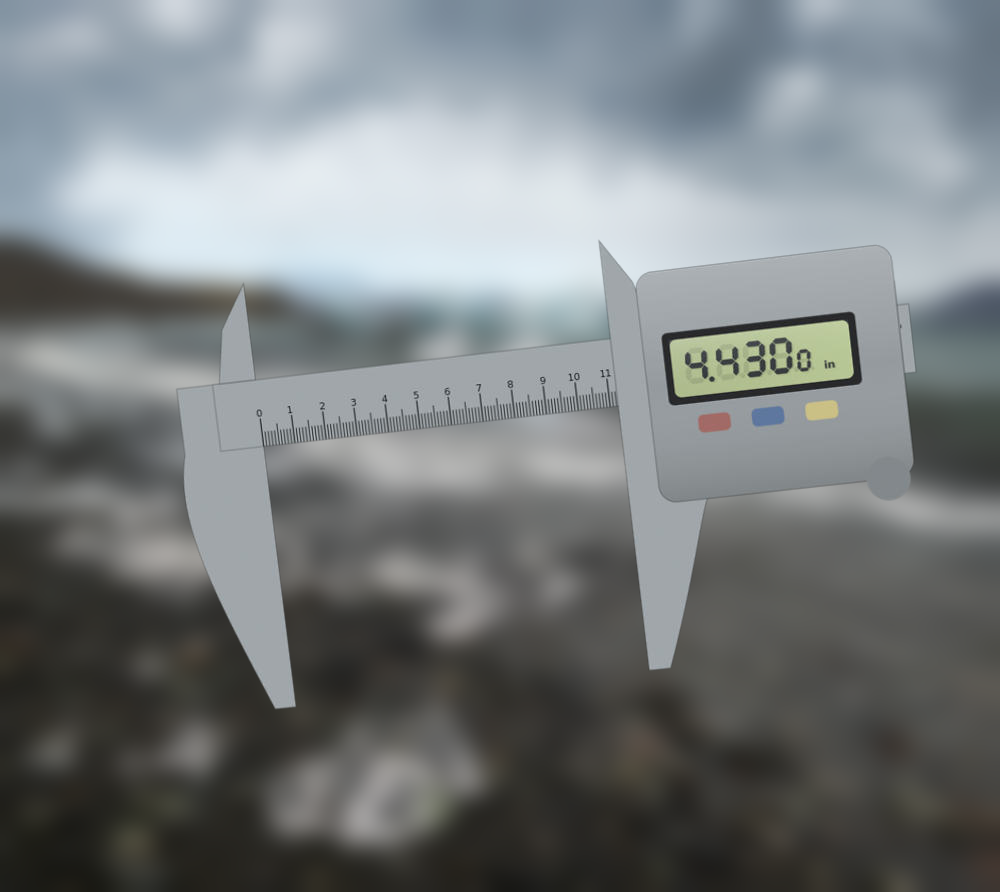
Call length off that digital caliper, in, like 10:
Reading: 4.4300
